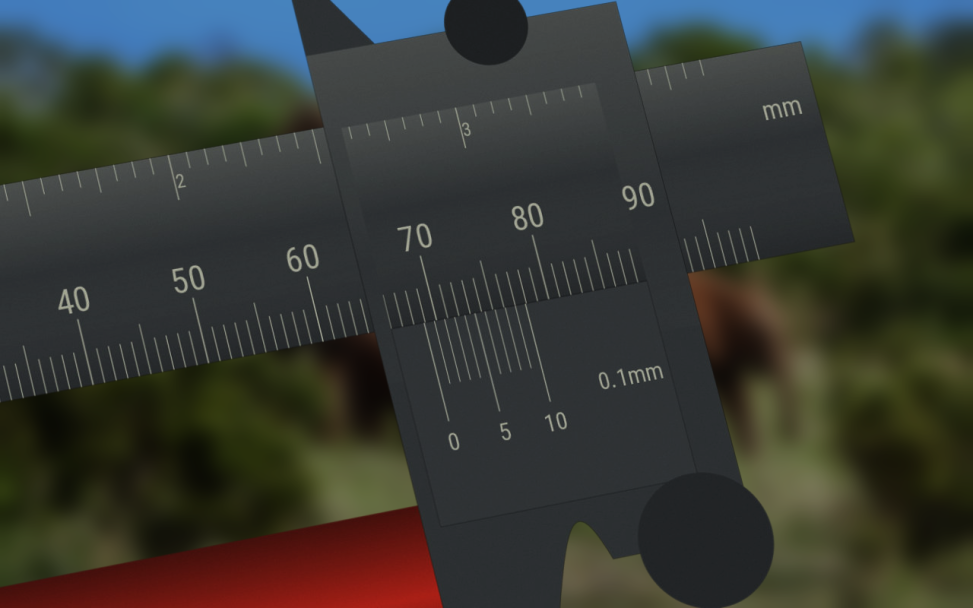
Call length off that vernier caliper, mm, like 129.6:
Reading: 68.9
